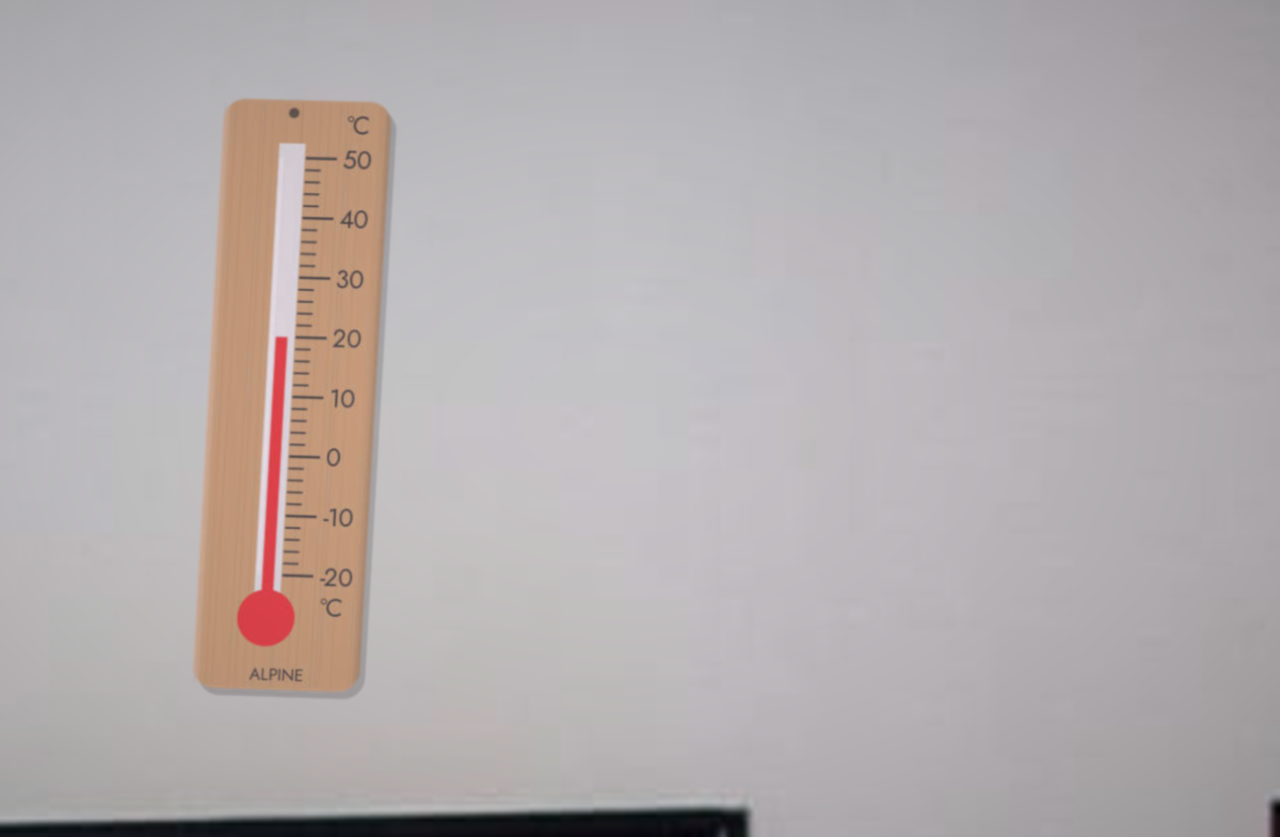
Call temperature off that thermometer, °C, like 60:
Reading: 20
